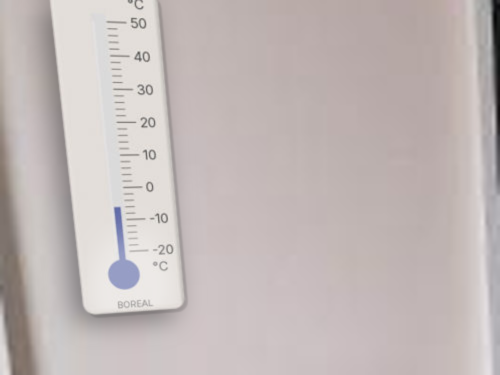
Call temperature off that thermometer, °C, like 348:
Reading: -6
